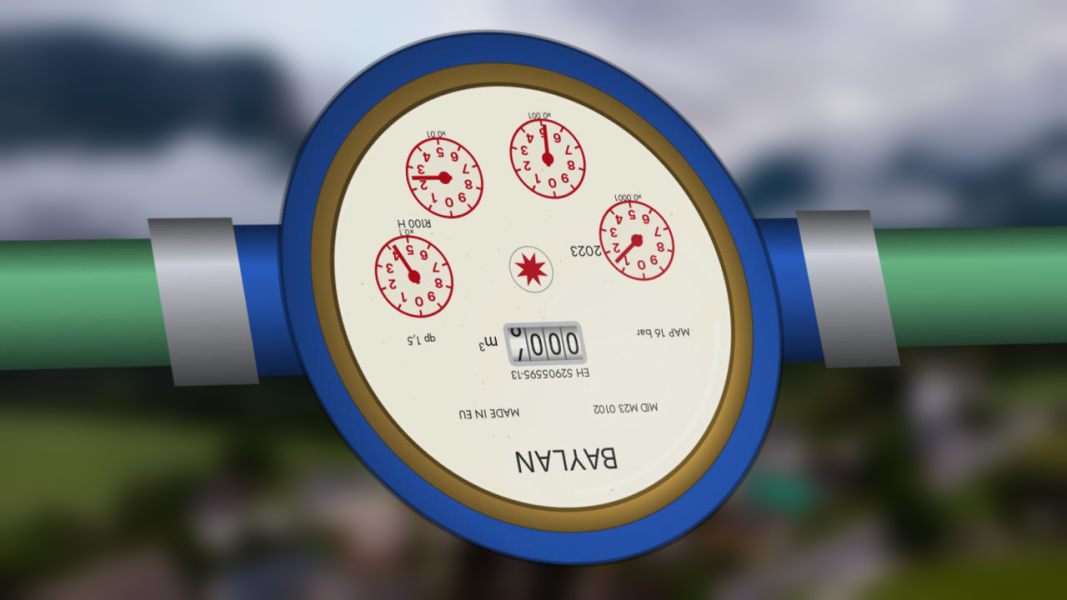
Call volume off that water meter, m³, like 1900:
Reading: 7.4251
